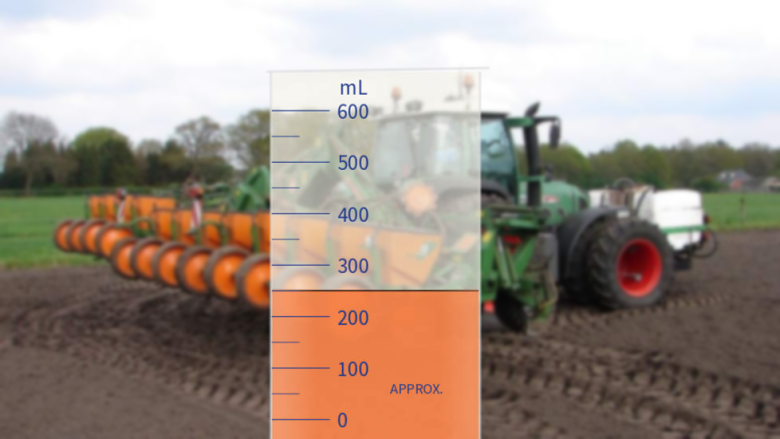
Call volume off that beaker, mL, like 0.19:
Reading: 250
